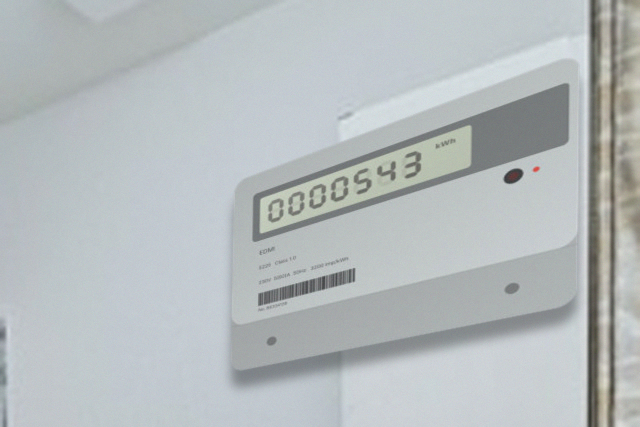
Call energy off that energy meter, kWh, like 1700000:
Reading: 543
